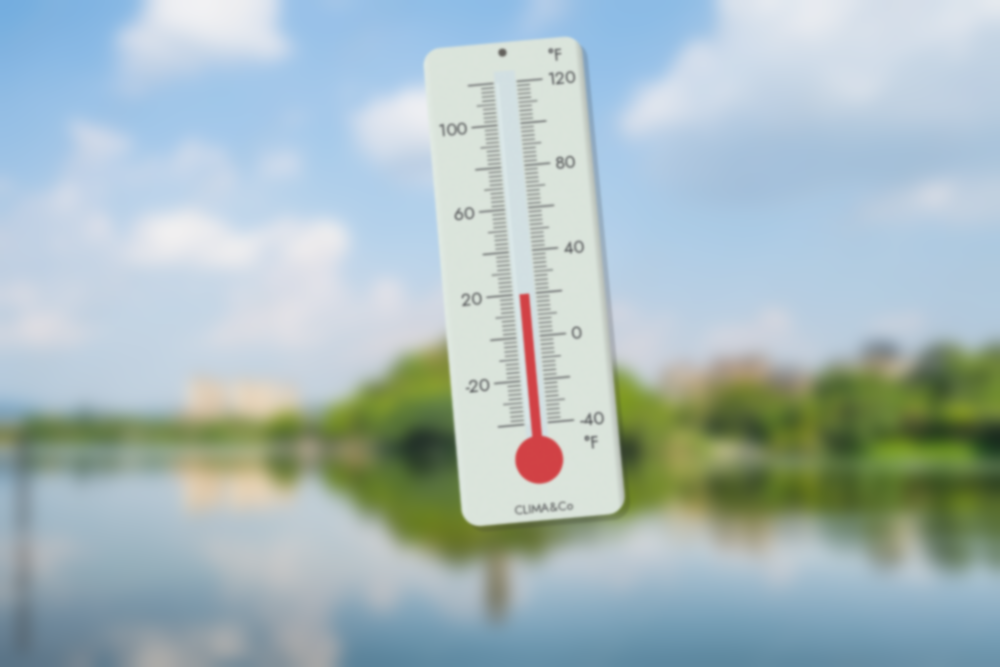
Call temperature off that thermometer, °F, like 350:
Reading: 20
